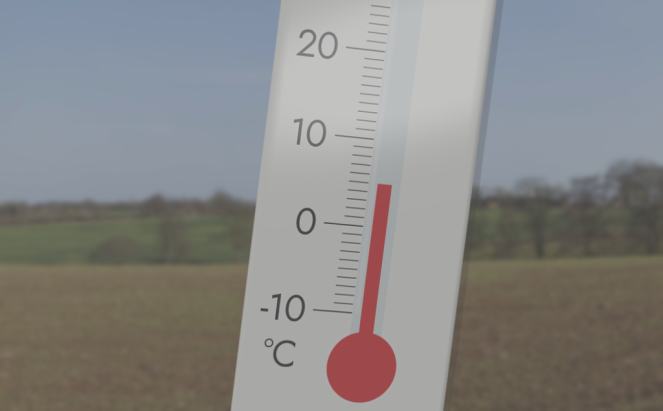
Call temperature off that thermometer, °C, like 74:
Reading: 5
